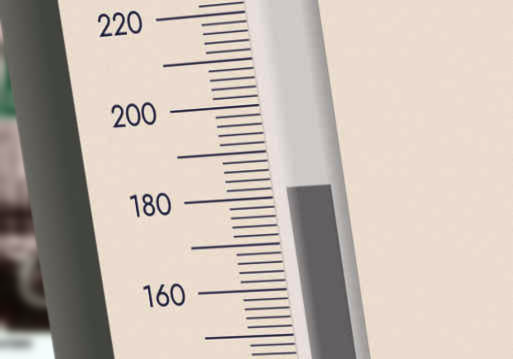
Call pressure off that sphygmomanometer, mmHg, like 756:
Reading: 182
